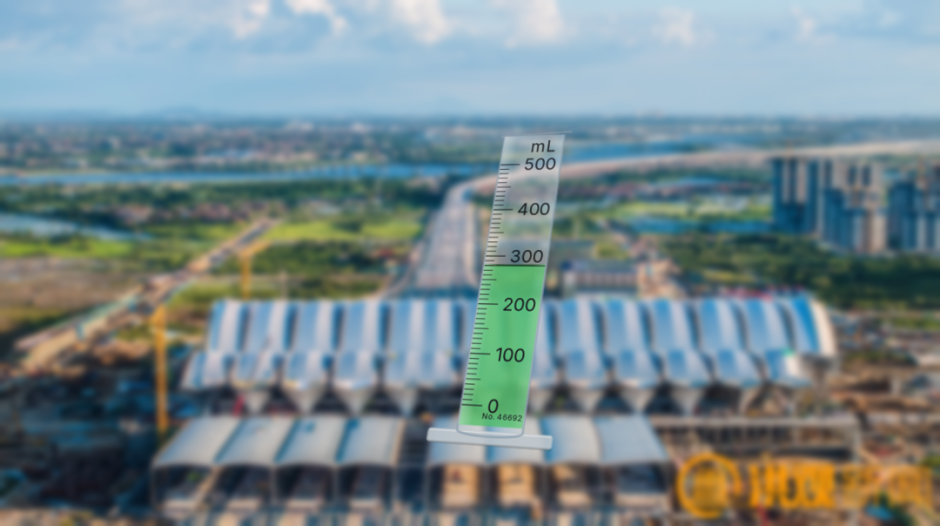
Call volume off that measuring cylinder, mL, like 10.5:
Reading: 280
